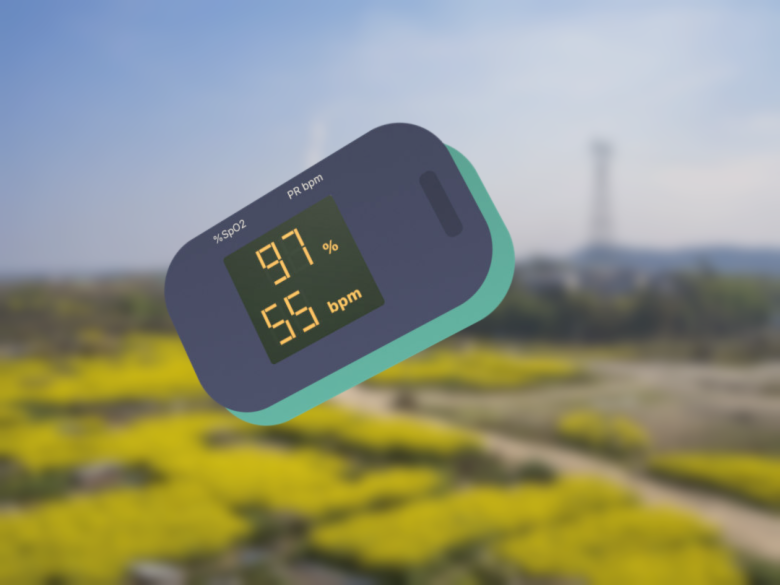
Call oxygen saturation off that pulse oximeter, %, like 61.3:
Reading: 97
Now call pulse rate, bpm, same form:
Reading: 55
